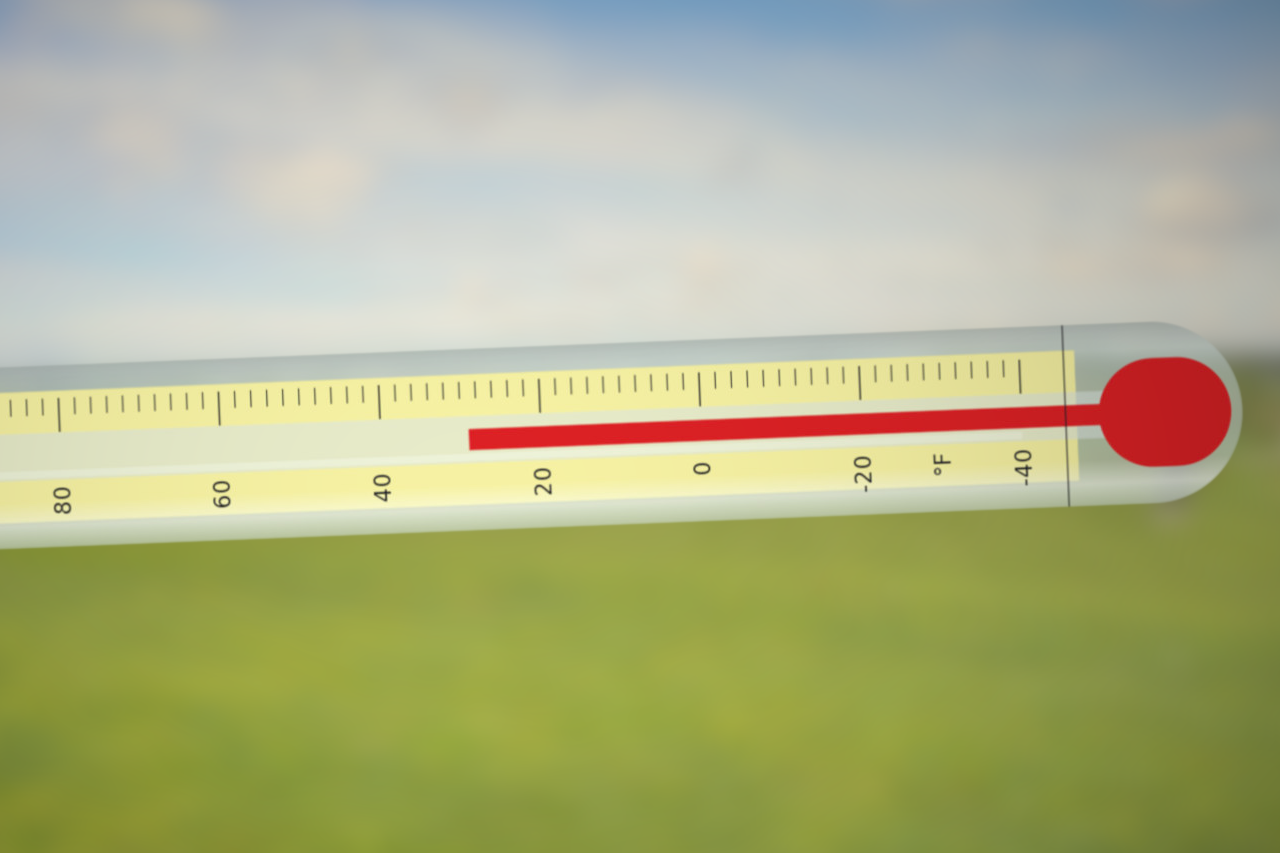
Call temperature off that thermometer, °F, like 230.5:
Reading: 29
